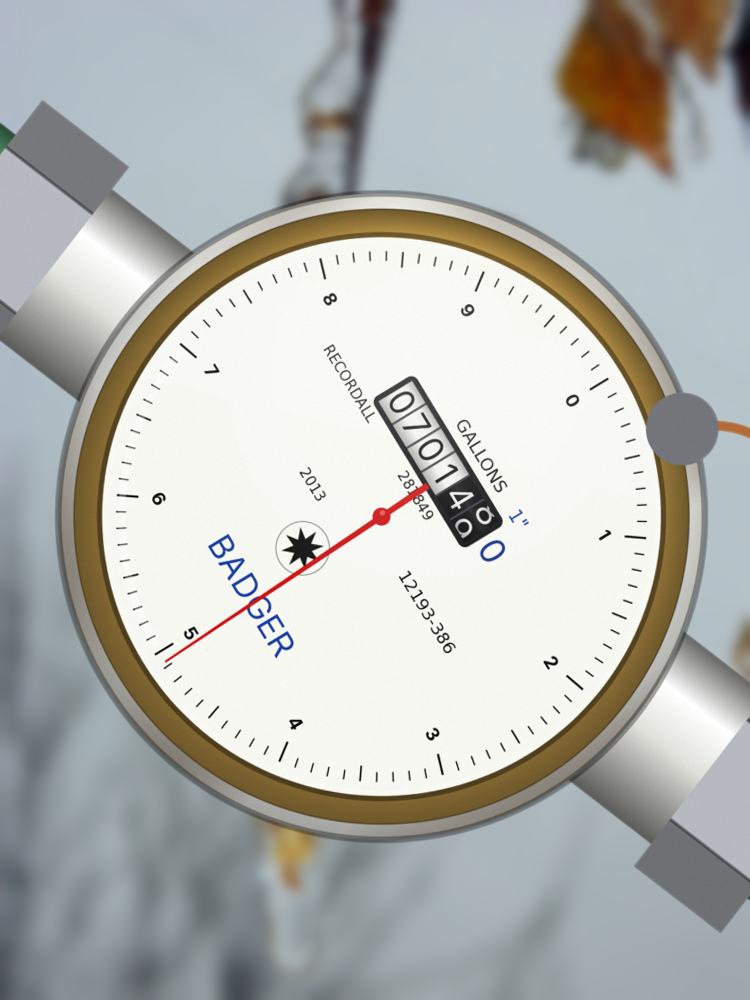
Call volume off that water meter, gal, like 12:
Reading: 701484.9
